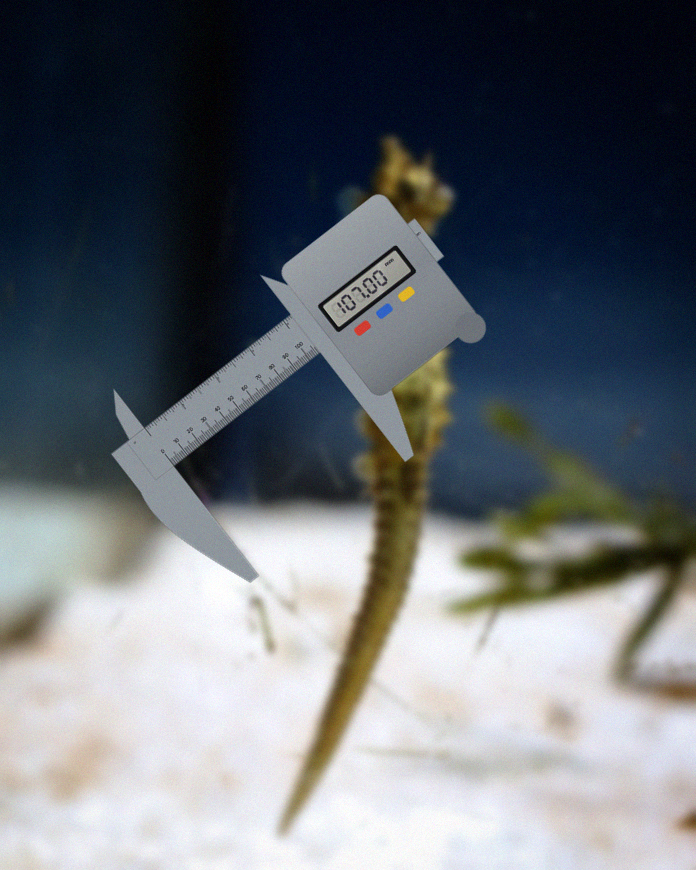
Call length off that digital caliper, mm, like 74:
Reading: 107.00
